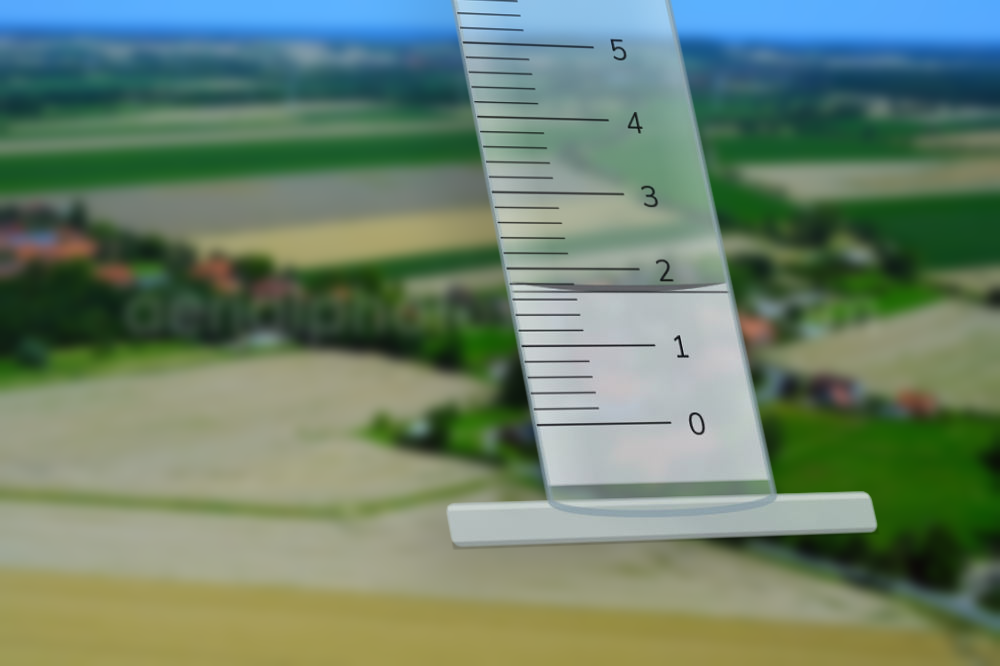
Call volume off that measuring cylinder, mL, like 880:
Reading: 1.7
